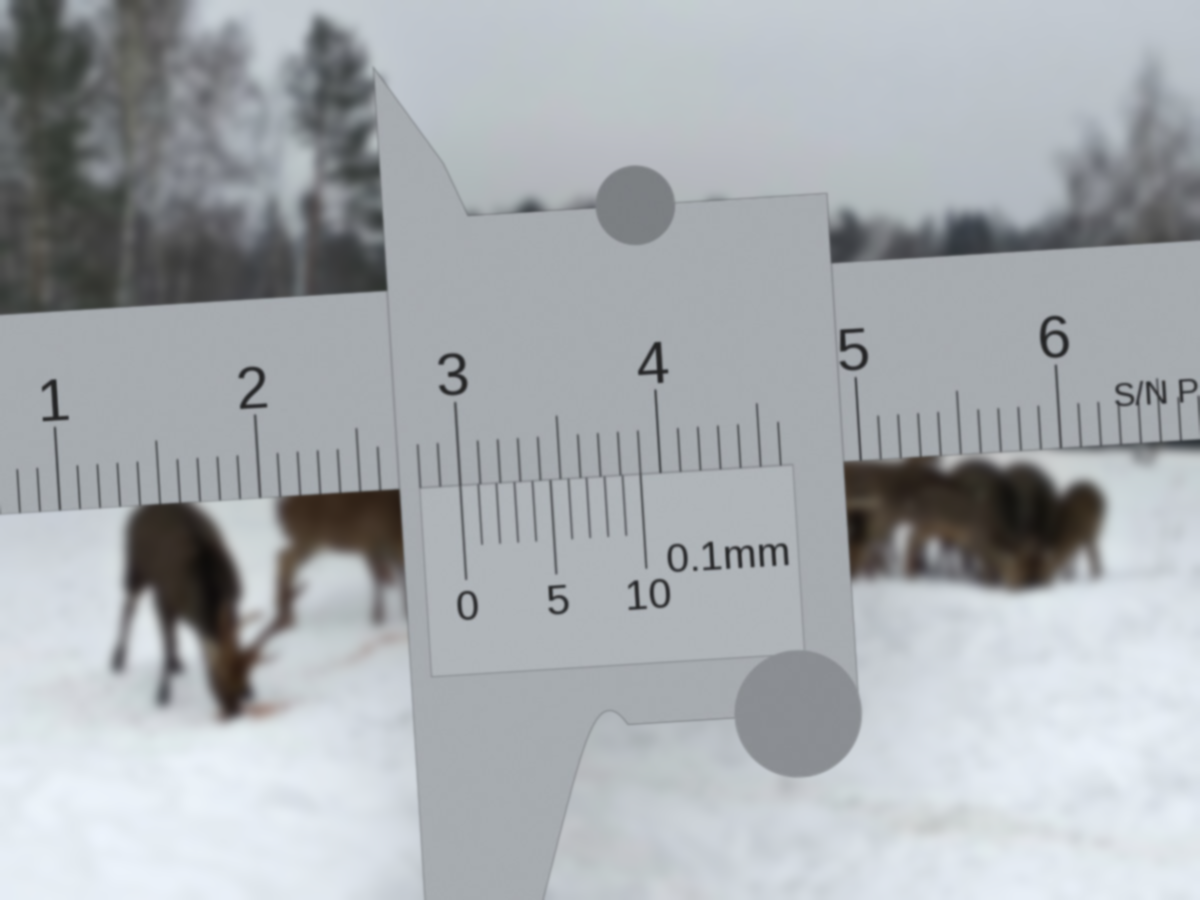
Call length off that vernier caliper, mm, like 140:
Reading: 30.0
